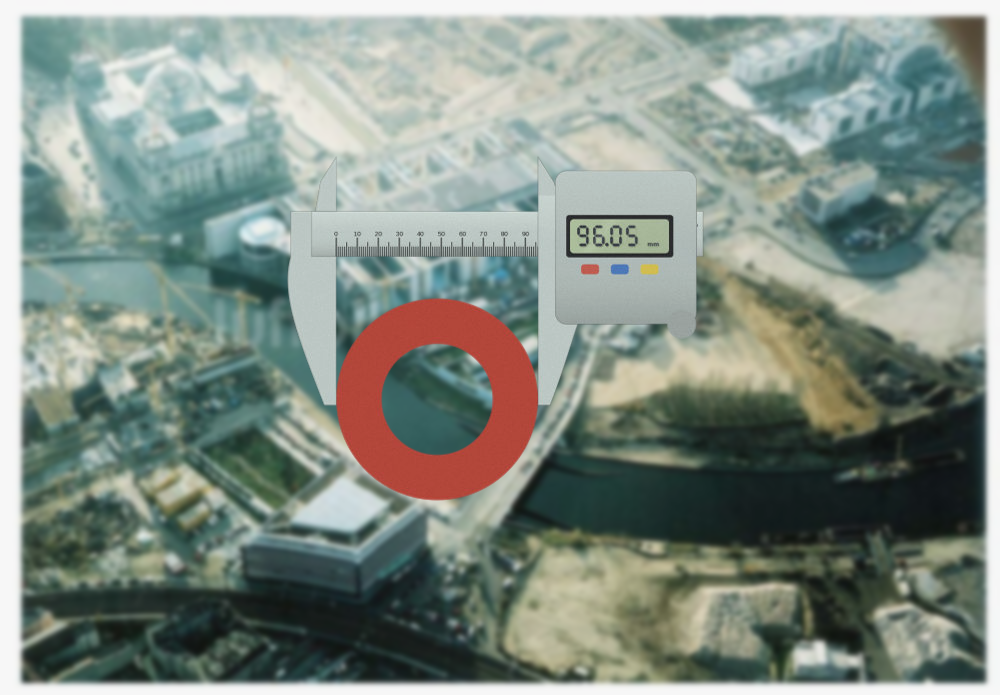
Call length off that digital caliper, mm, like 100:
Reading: 96.05
